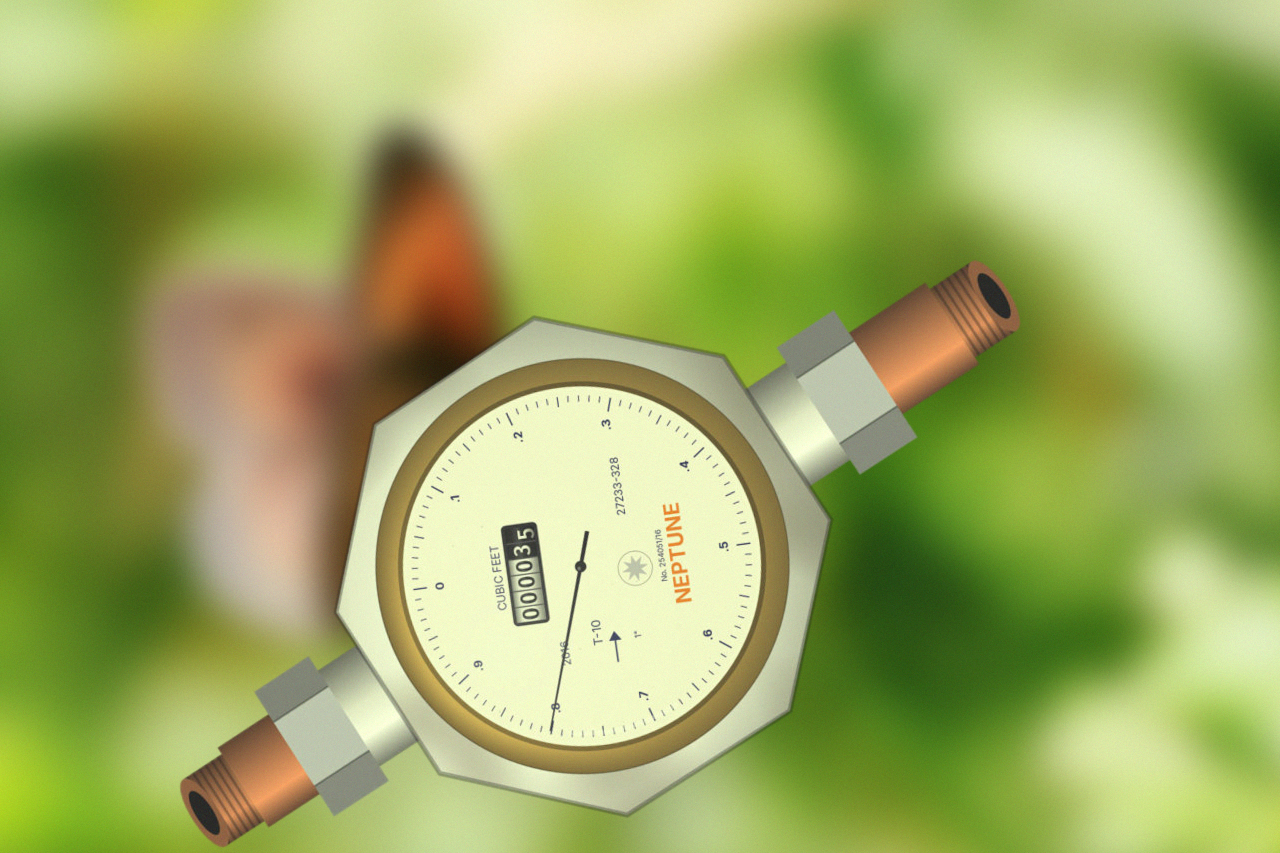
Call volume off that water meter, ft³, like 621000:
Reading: 34.80
